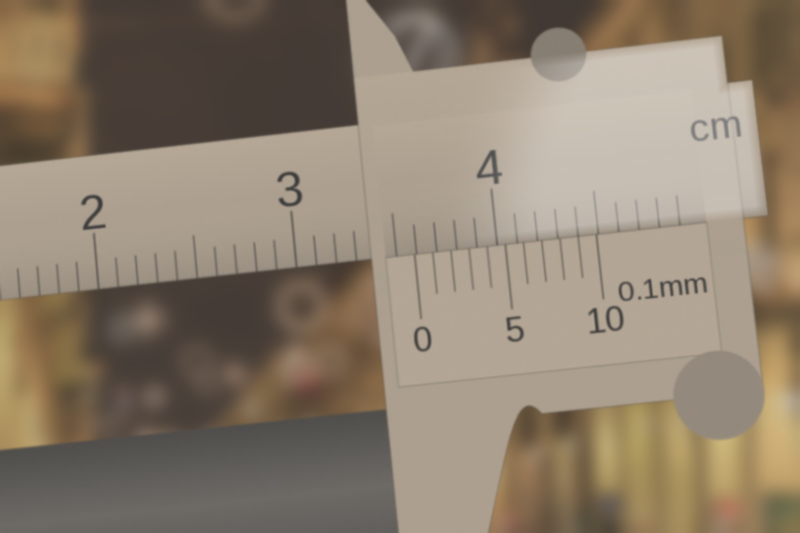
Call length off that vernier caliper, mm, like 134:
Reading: 35.9
